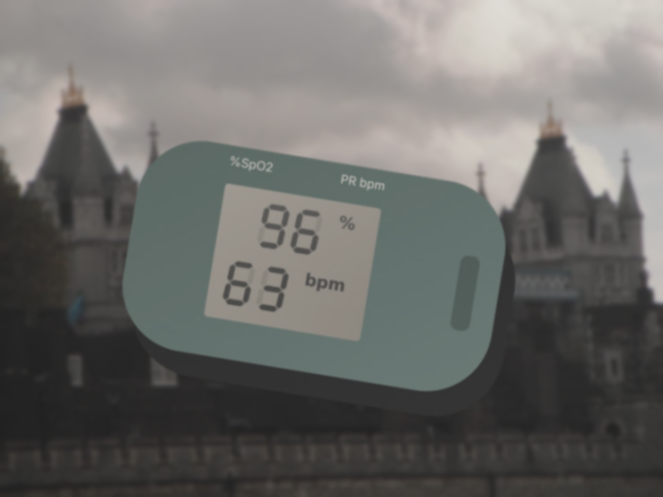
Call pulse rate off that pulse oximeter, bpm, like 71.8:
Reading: 63
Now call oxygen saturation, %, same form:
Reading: 96
